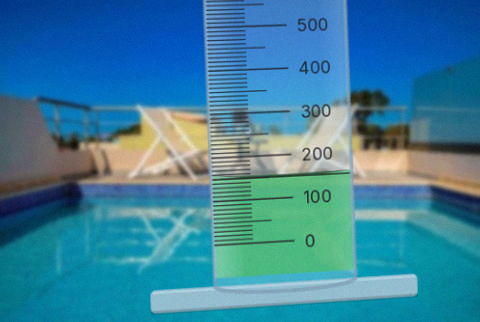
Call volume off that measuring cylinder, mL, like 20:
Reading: 150
